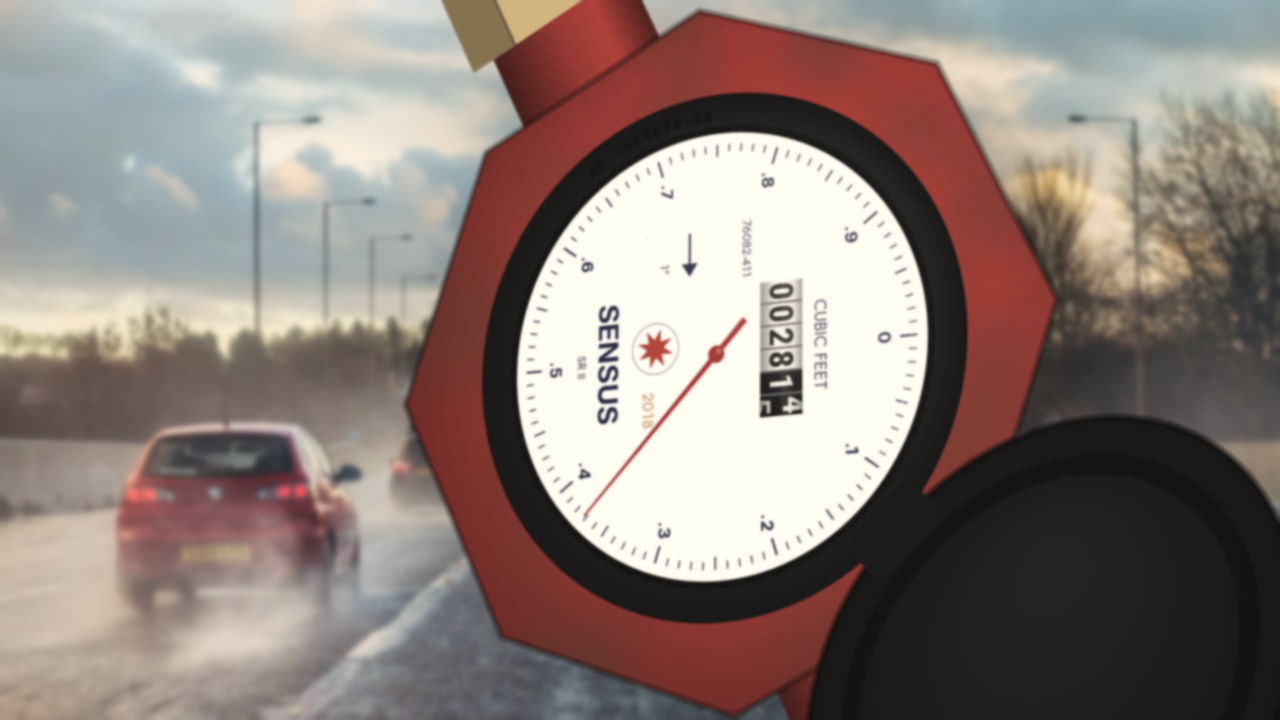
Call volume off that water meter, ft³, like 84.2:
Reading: 2814.37
